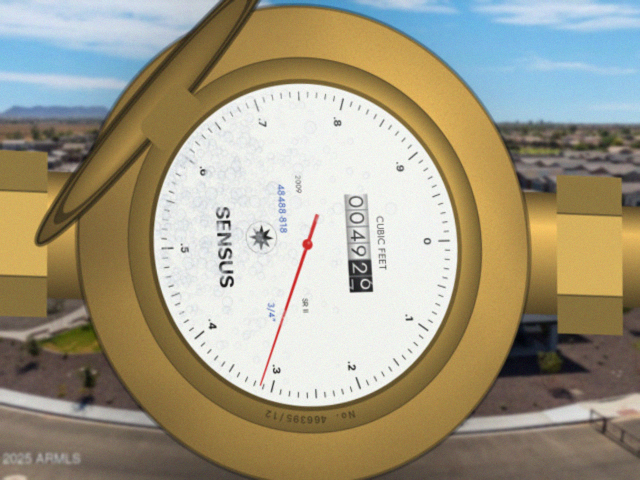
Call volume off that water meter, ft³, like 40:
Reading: 4926.31
